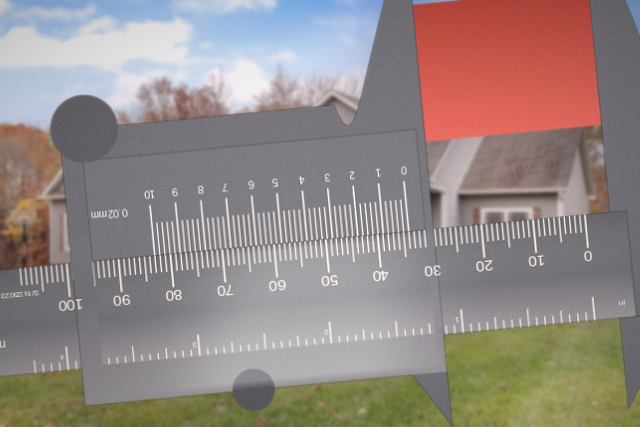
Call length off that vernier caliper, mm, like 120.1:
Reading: 34.0
